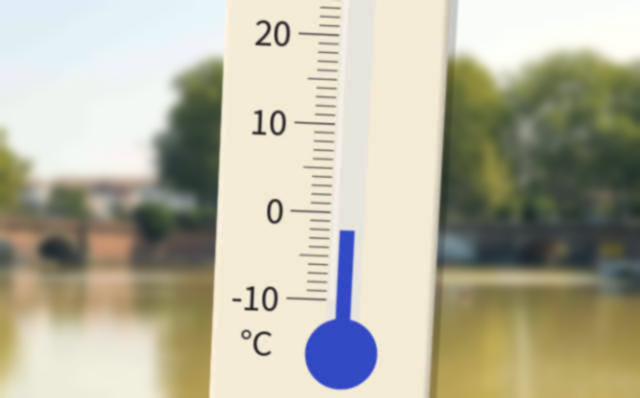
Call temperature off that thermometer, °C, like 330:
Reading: -2
